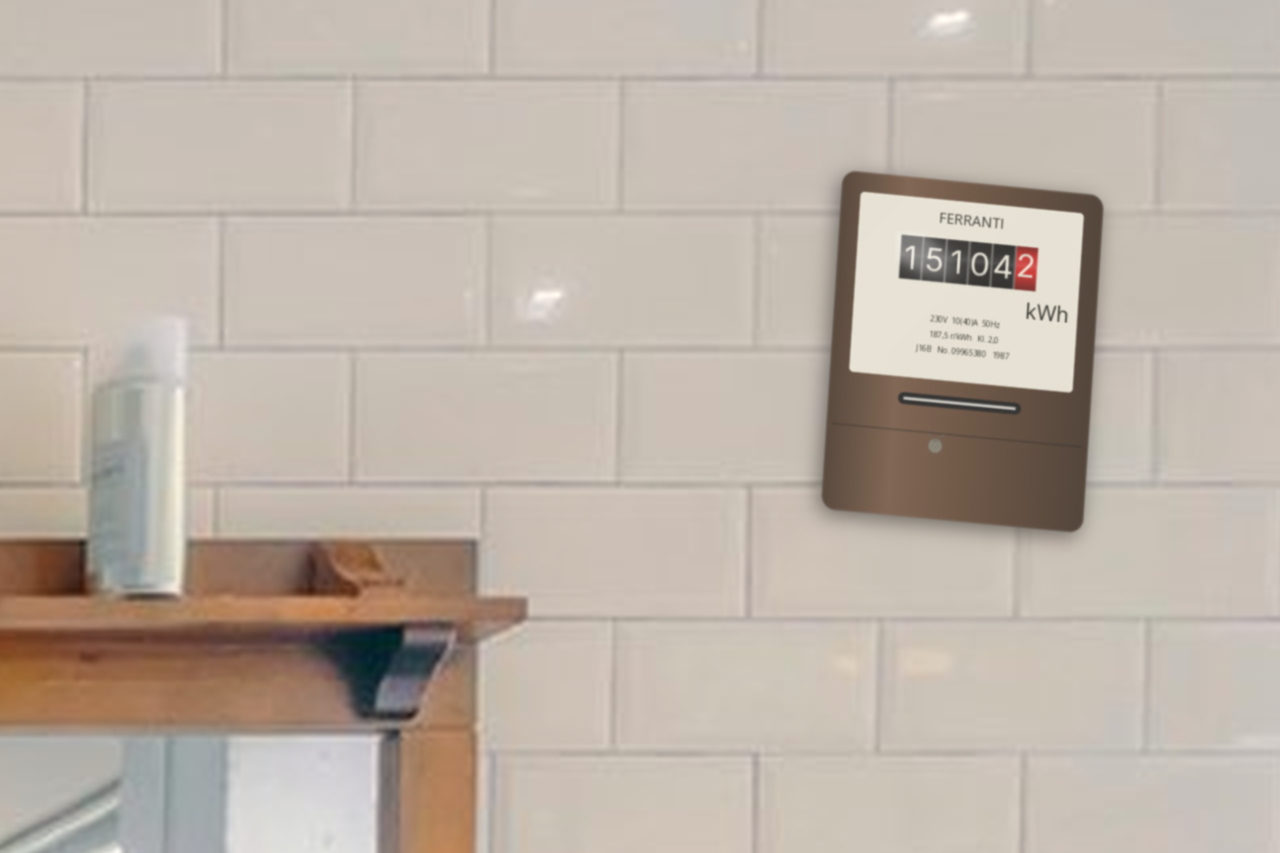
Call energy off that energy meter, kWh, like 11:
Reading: 15104.2
